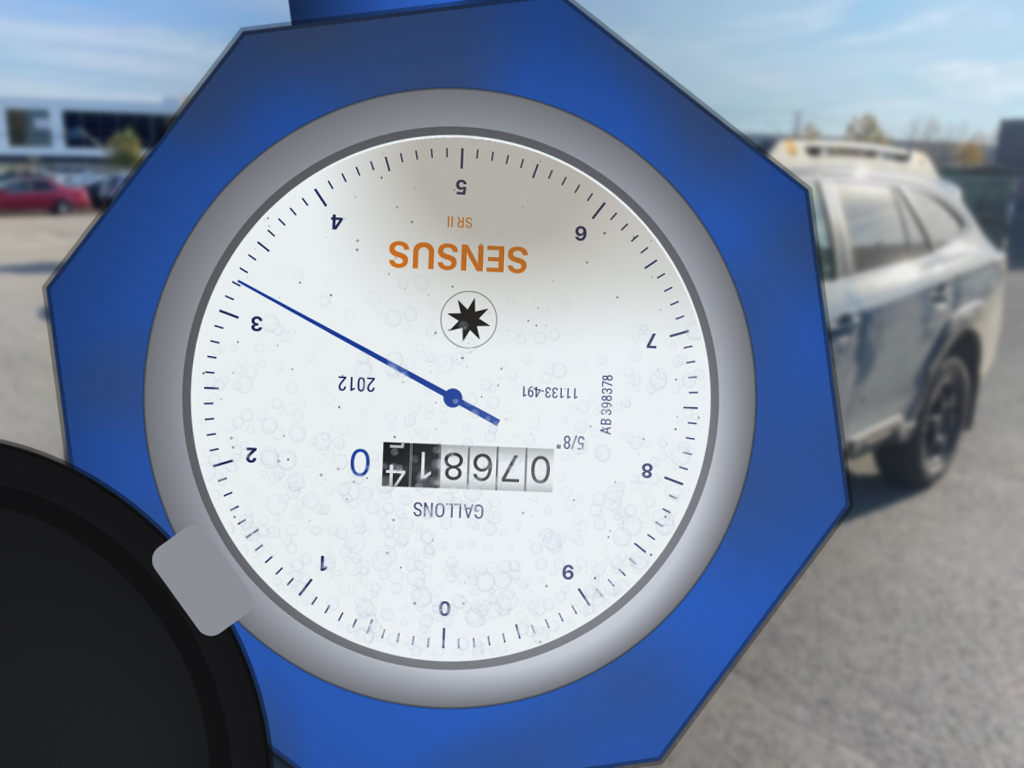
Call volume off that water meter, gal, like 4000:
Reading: 768143.2
